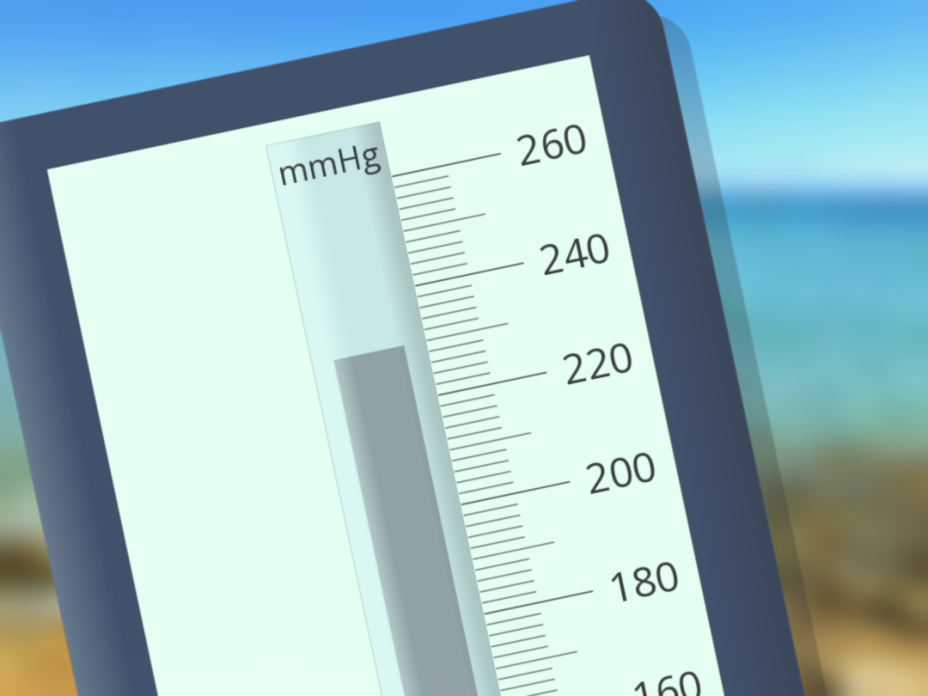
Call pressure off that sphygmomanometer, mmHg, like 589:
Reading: 230
